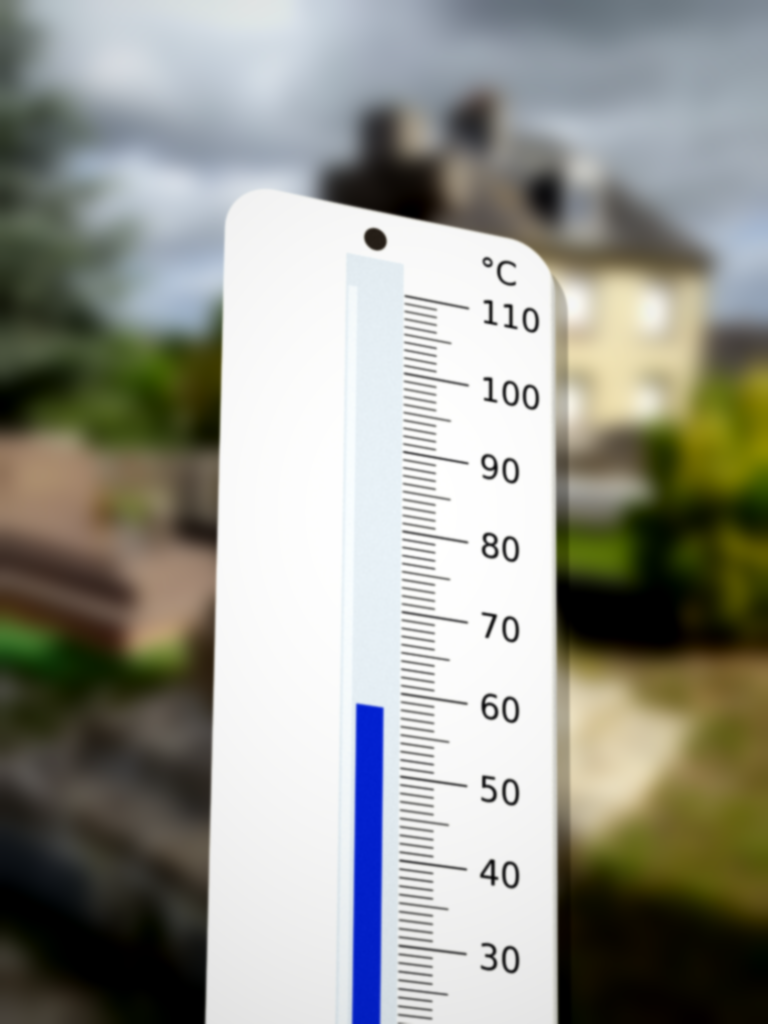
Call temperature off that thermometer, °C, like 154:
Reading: 58
